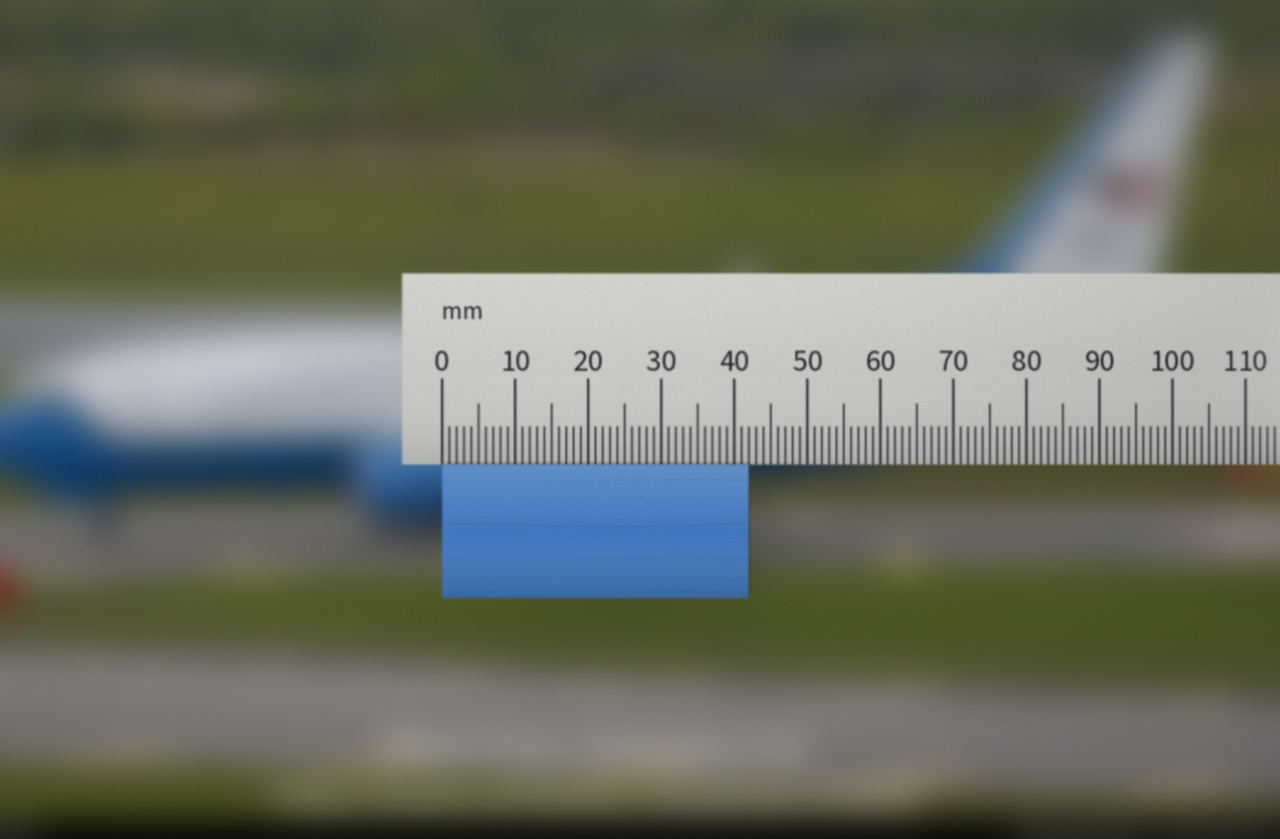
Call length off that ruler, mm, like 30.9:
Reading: 42
